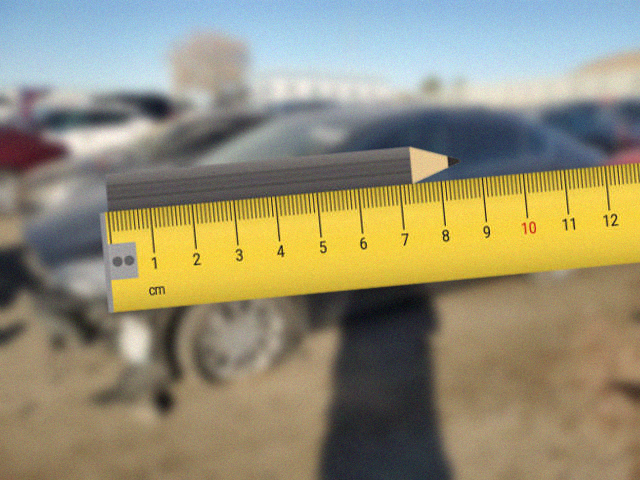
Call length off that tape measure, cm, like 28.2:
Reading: 8.5
